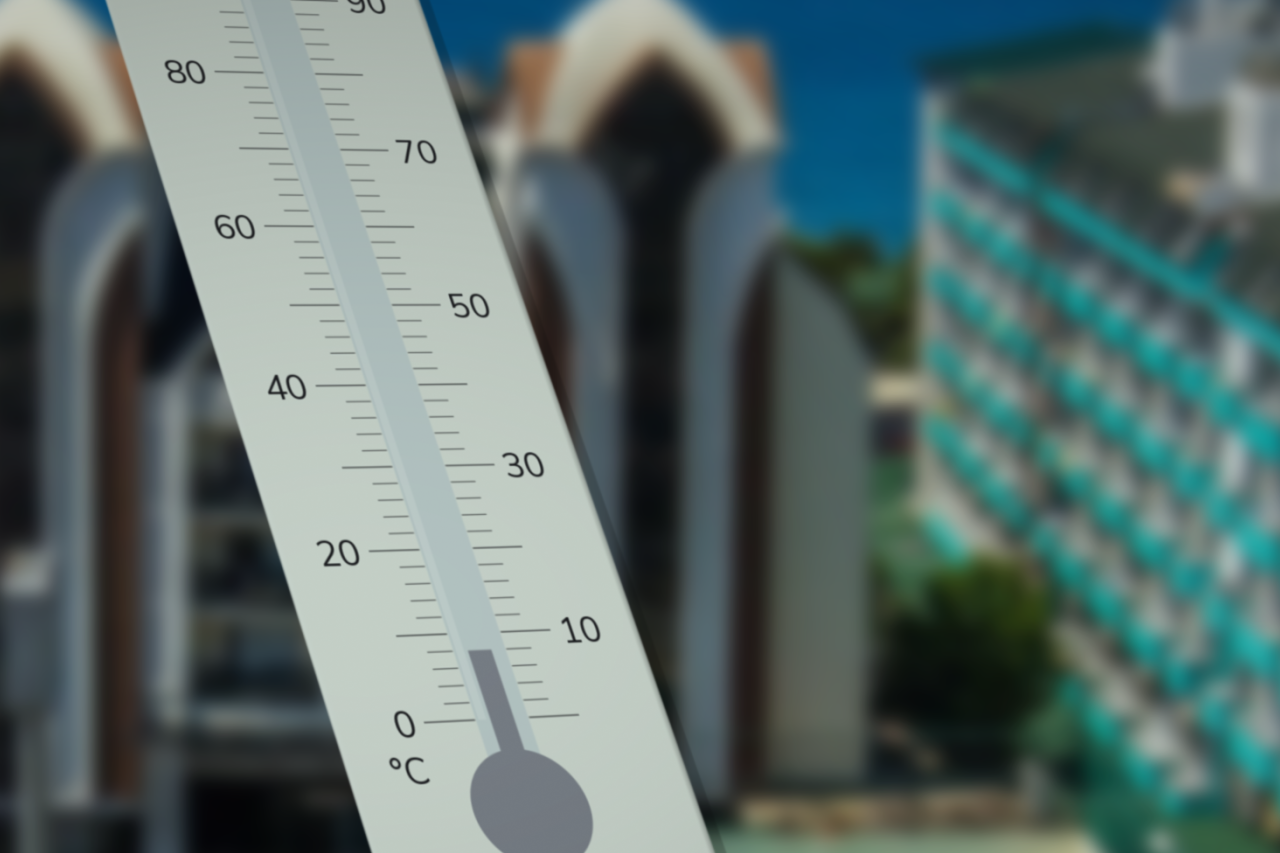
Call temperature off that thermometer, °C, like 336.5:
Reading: 8
